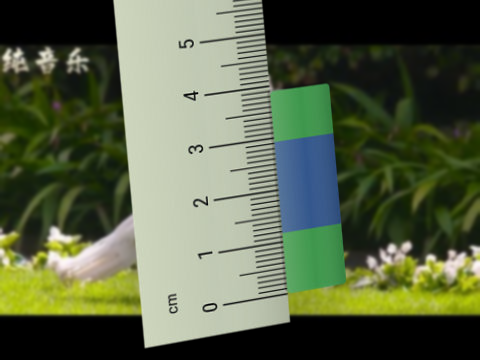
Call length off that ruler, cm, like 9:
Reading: 3.9
